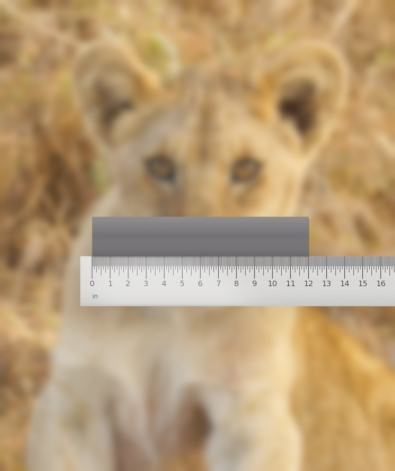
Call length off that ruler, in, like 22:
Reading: 12
